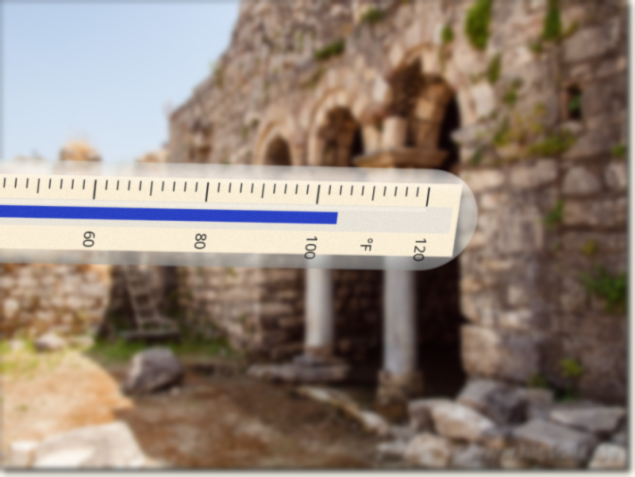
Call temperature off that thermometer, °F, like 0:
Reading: 104
